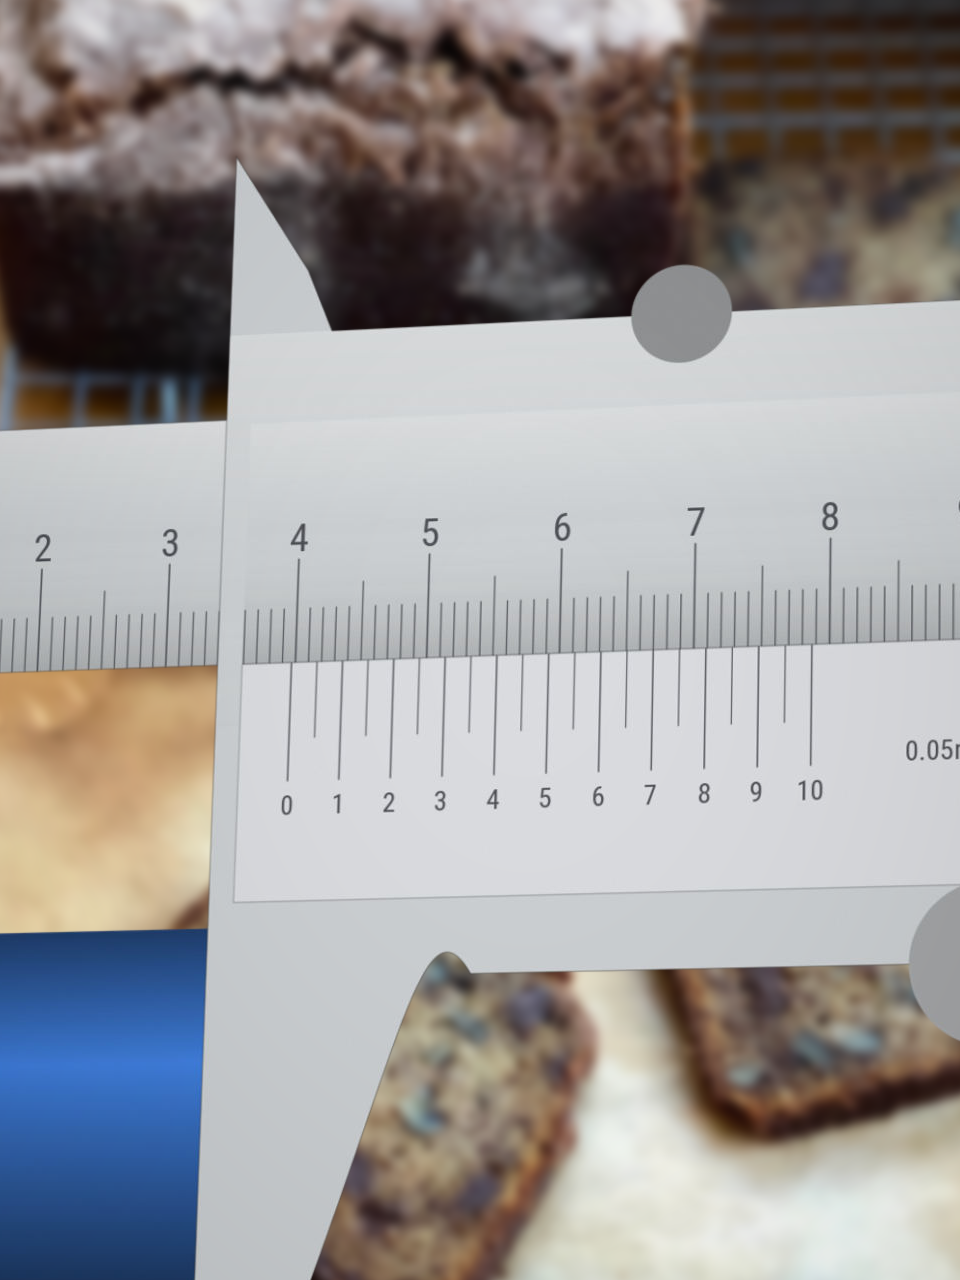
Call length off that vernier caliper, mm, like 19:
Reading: 39.7
